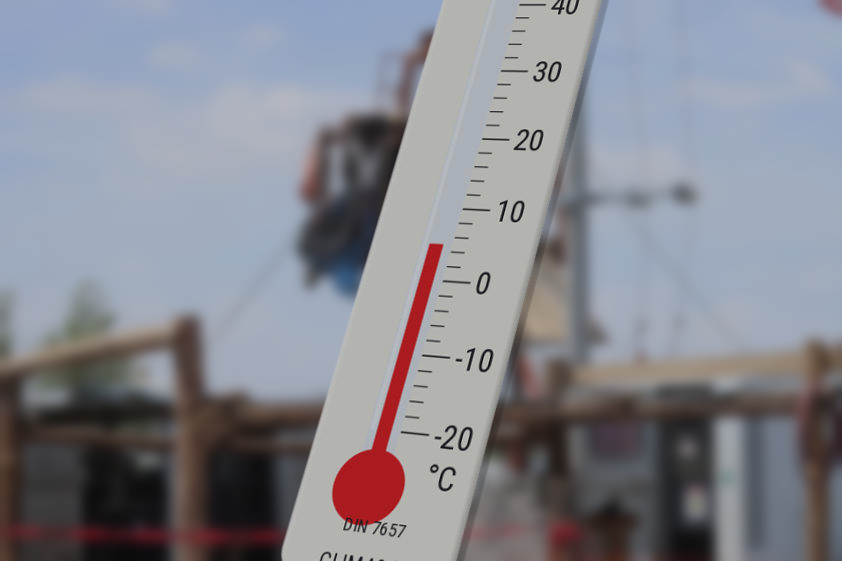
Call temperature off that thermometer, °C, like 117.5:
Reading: 5
